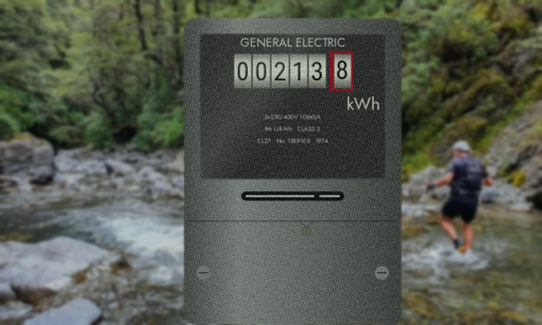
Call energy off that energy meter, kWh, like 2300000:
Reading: 213.8
